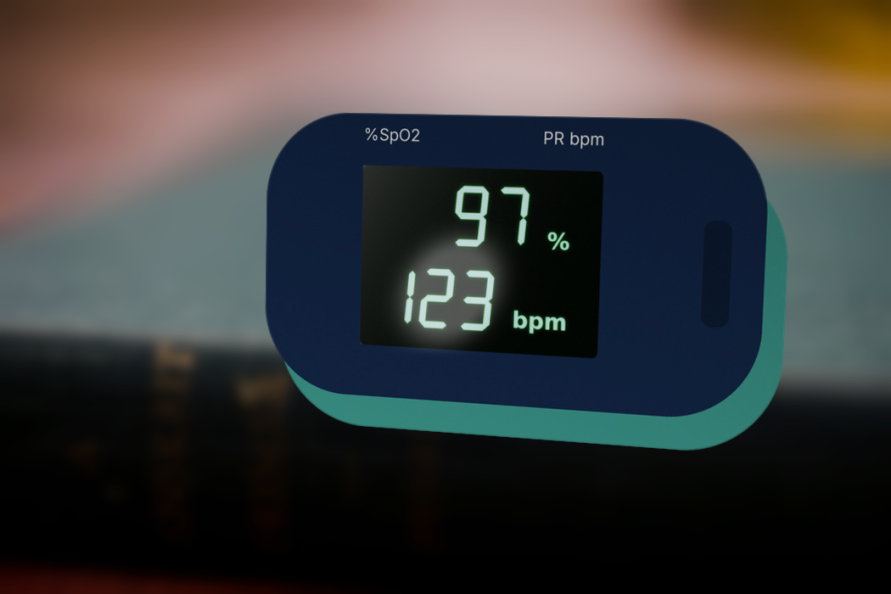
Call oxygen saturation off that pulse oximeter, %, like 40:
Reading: 97
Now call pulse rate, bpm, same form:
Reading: 123
